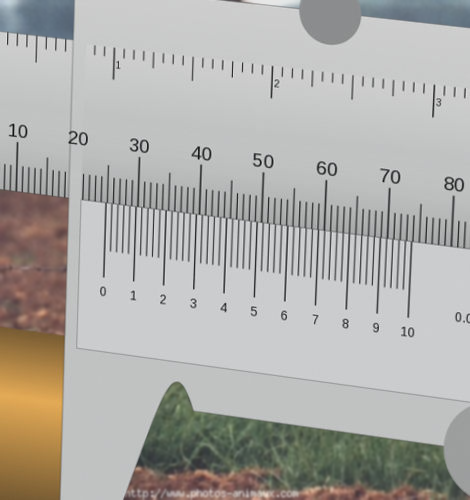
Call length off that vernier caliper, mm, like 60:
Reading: 24.8
